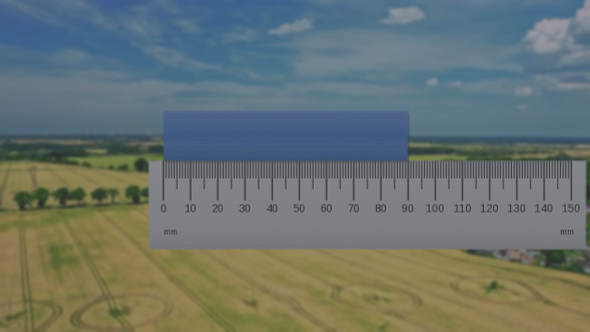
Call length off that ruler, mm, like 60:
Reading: 90
